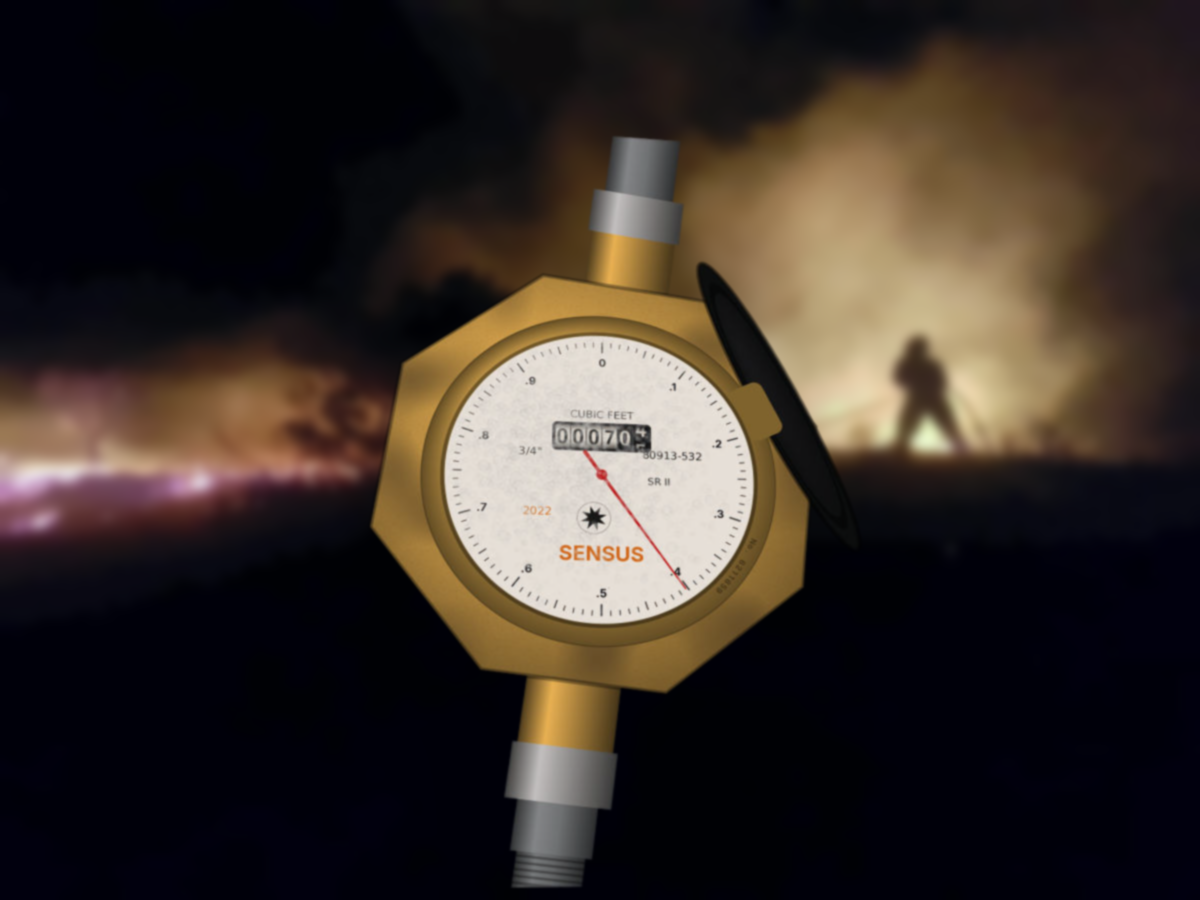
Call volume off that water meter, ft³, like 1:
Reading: 704.40
